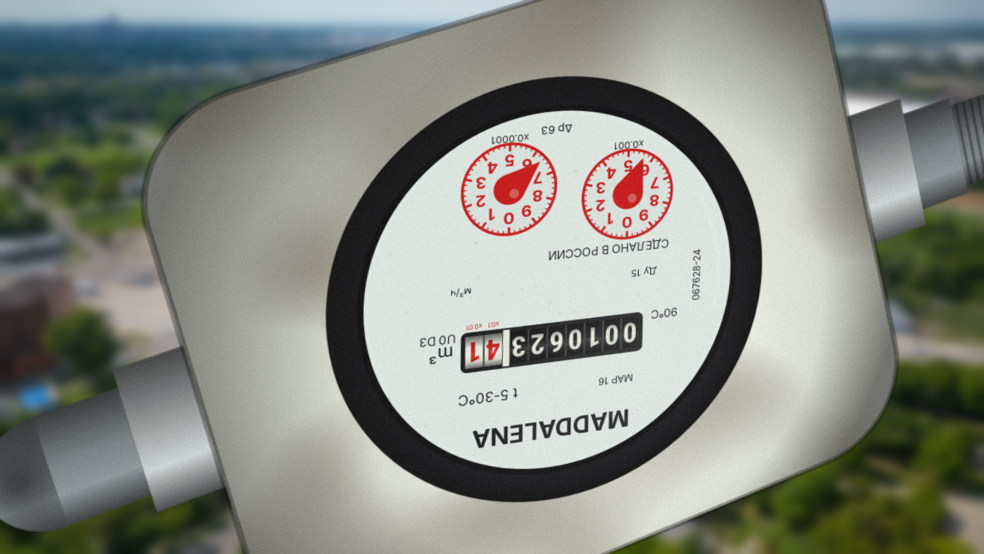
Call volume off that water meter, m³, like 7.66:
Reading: 10623.4156
